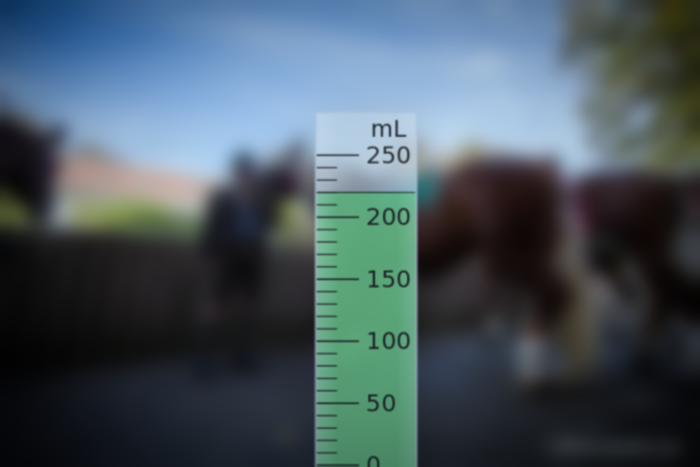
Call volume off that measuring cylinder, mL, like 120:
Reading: 220
